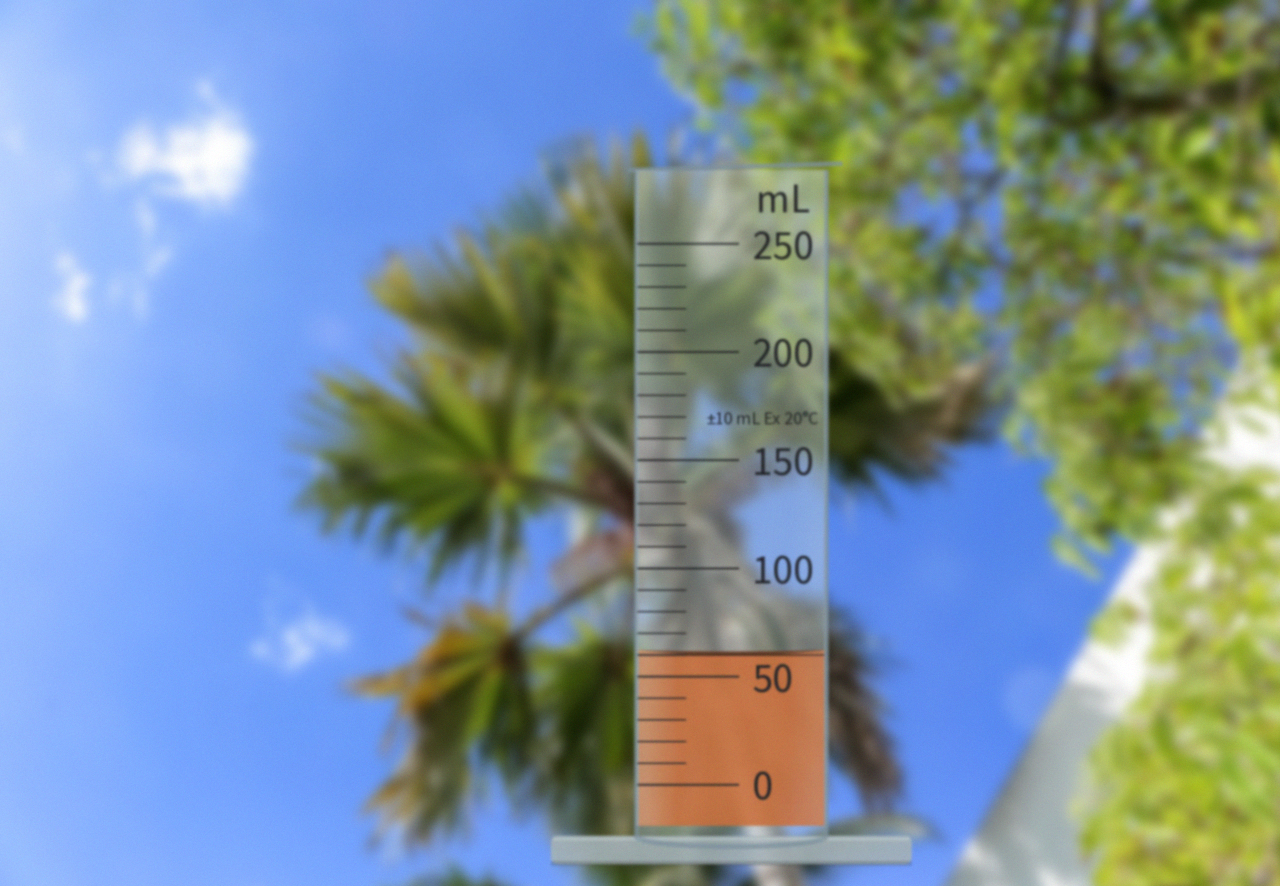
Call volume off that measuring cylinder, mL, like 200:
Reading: 60
